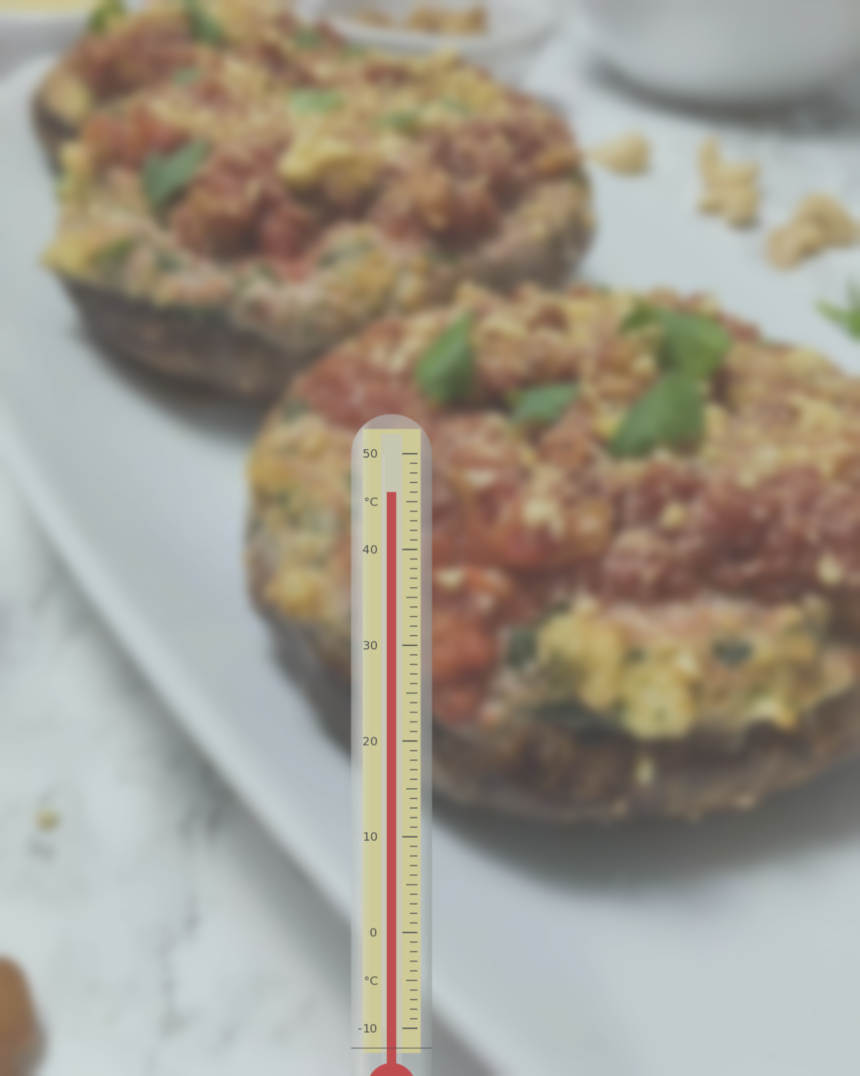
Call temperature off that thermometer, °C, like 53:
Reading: 46
